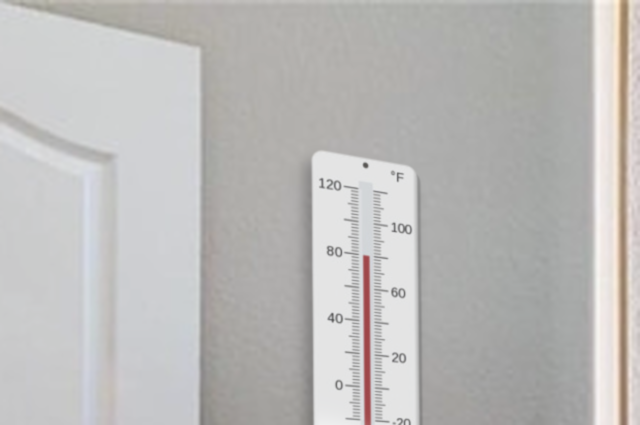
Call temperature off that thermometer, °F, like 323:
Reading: 80
